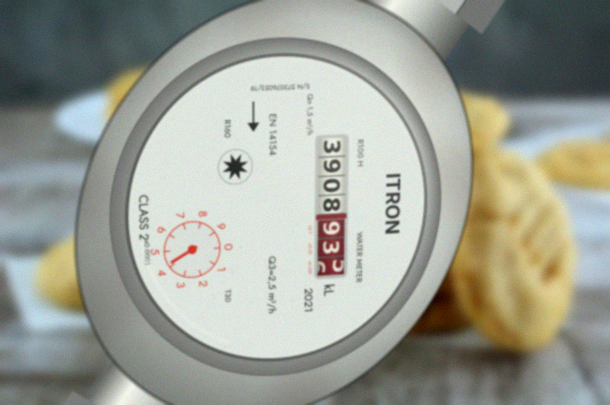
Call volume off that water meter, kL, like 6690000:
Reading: 3908.9354
